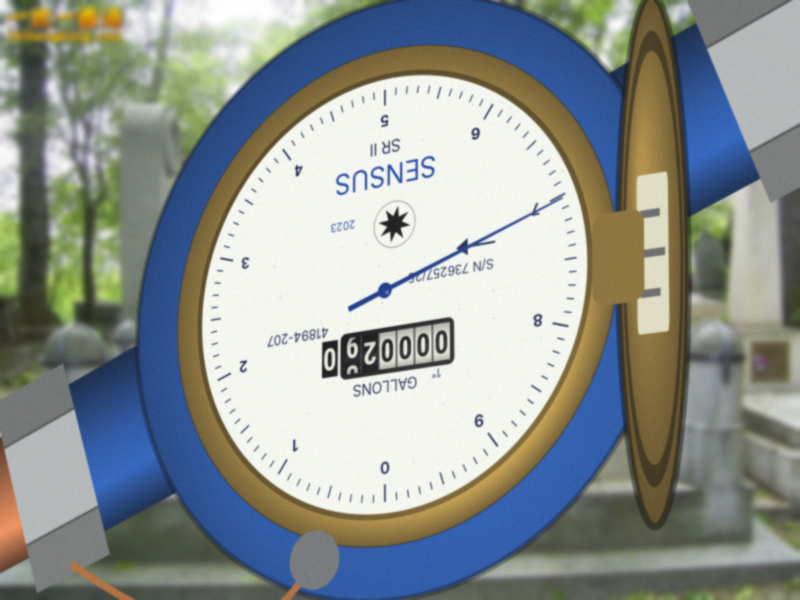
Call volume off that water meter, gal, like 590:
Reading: 287.0
